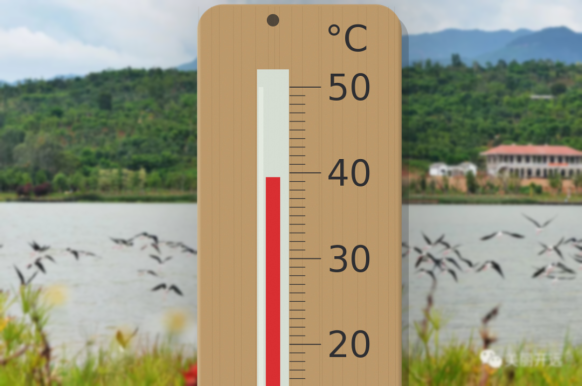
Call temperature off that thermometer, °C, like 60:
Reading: 39.5
